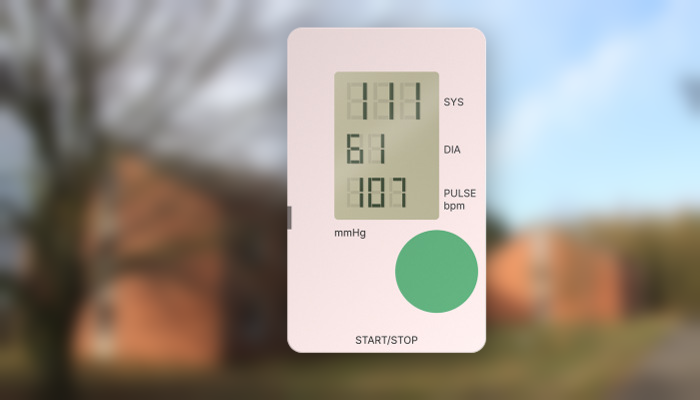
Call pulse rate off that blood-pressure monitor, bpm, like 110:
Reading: 107
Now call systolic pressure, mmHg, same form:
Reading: 111
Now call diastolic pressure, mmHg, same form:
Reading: 61
